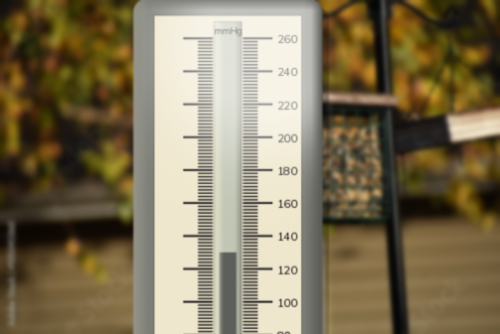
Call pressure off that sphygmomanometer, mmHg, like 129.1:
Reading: 130
